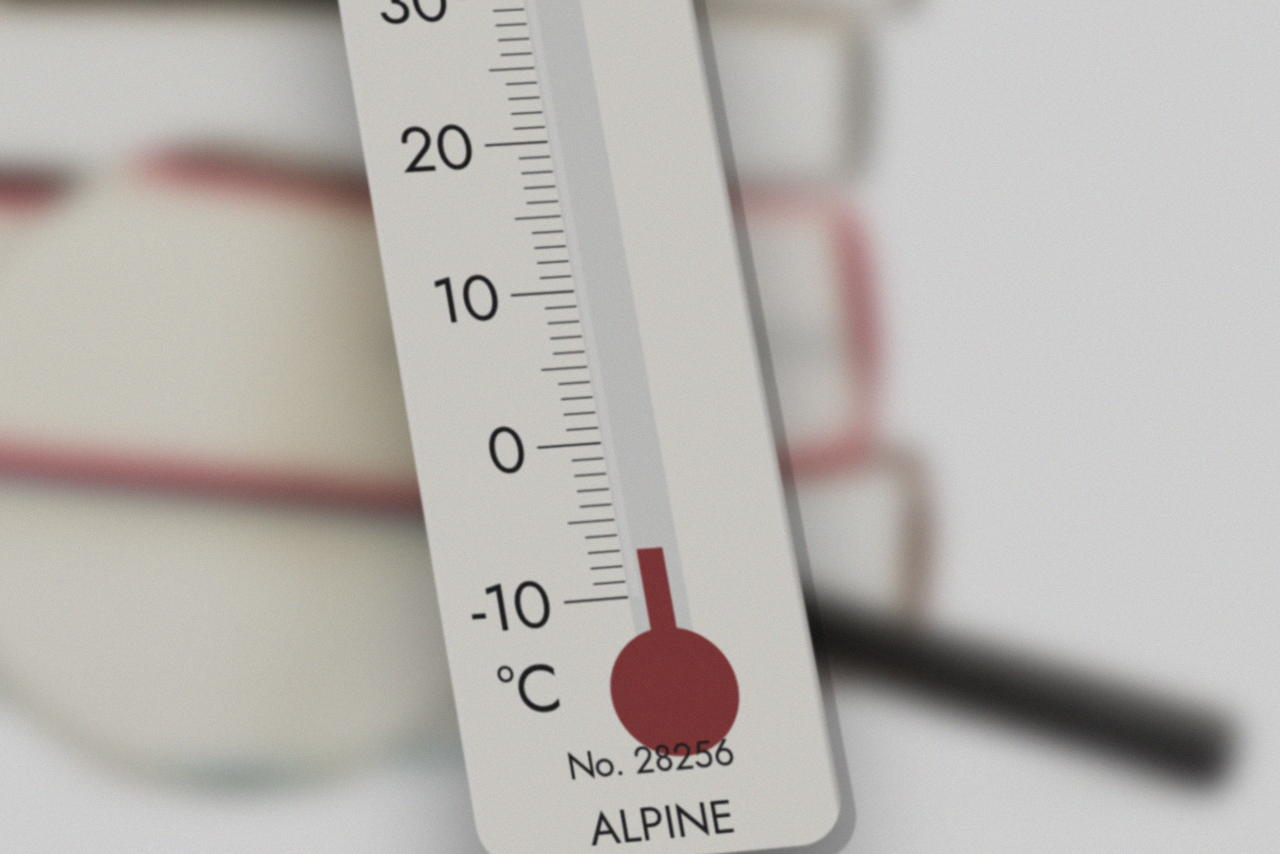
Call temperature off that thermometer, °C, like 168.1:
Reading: -7
